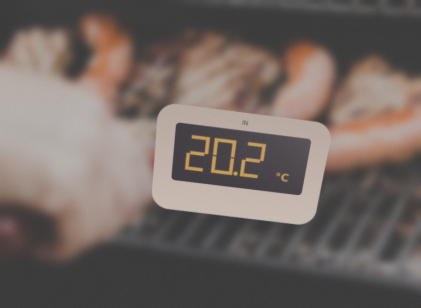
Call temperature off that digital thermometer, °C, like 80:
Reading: 20.2
